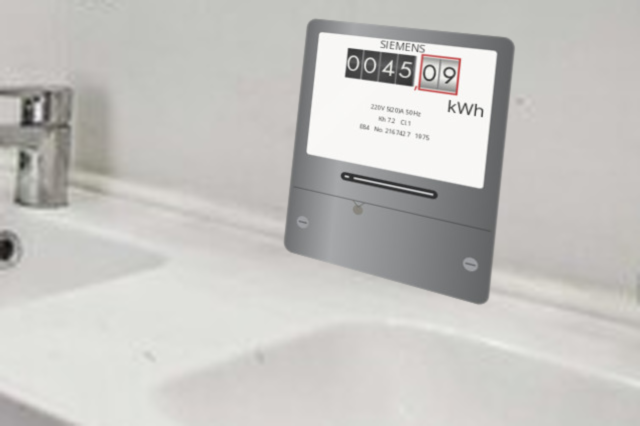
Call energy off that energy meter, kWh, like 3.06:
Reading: 45.09
